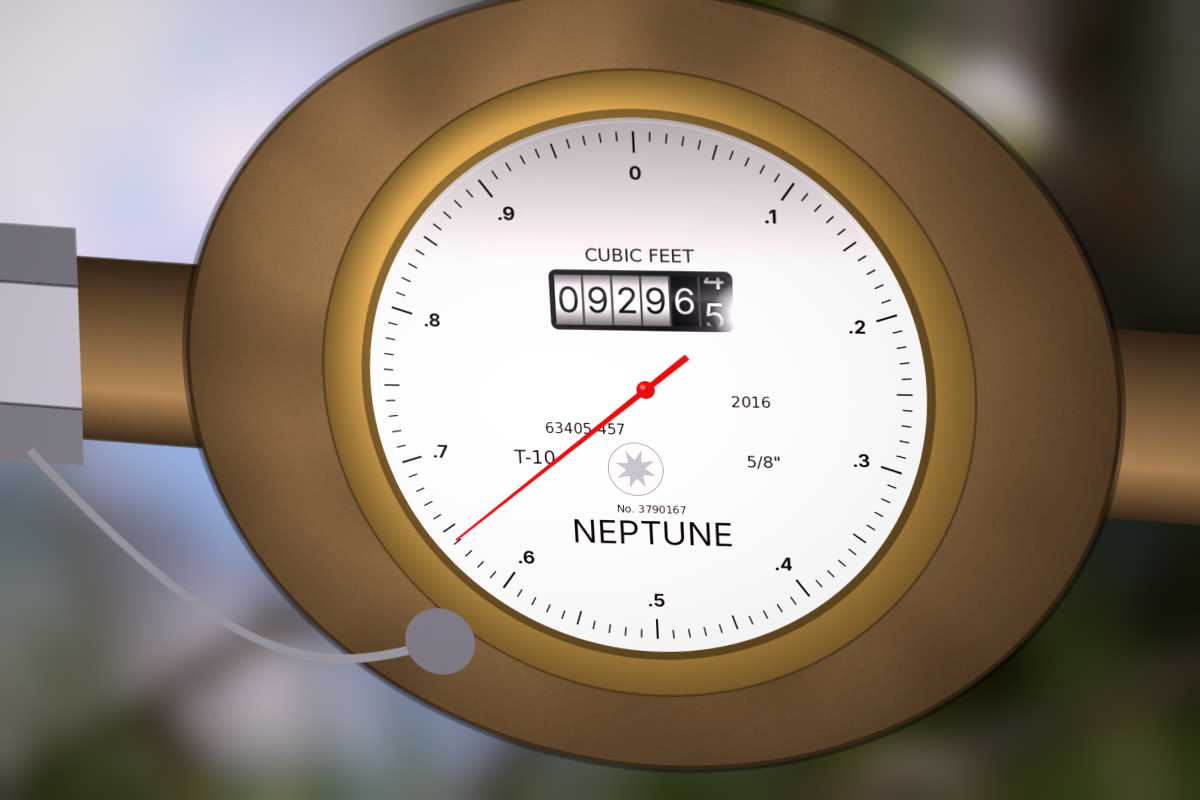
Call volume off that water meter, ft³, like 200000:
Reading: 92964.64
